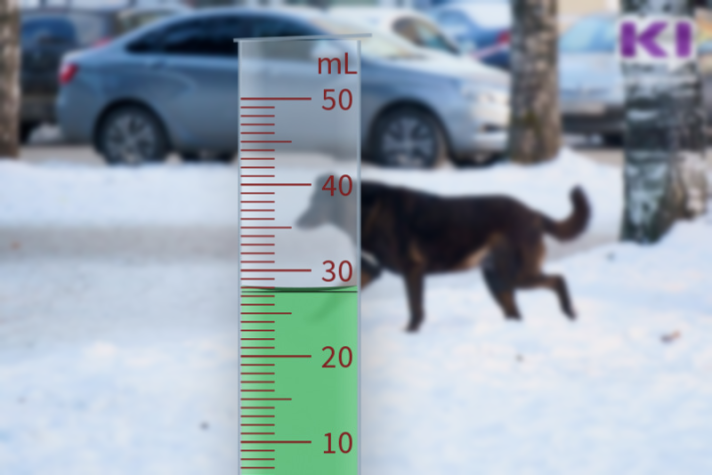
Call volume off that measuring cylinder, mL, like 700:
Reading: 27.5
